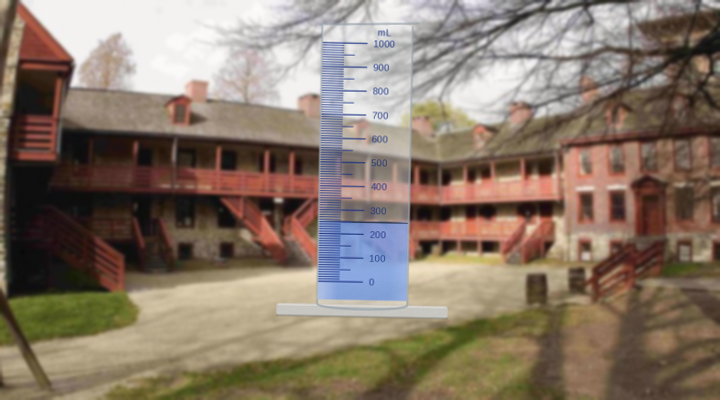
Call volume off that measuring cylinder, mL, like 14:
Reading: 250
